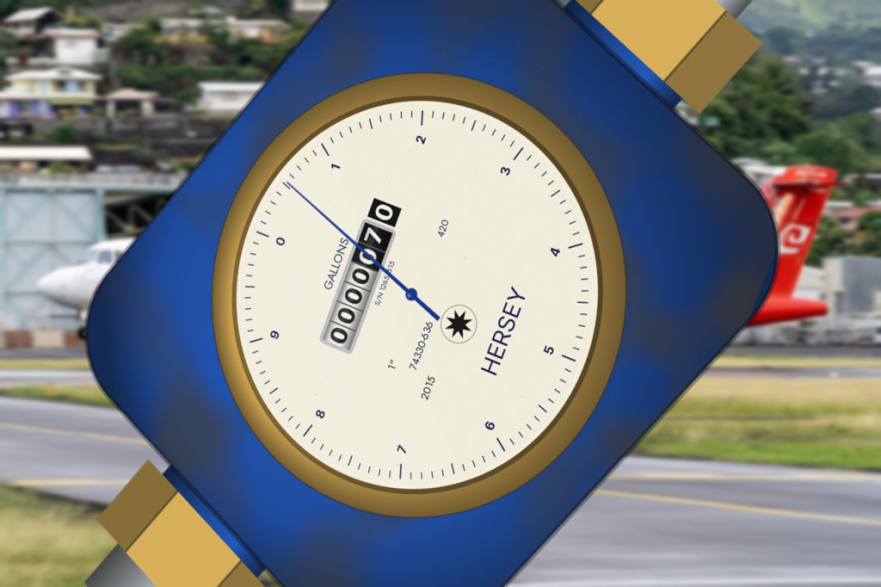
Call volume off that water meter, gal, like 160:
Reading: 70.5
